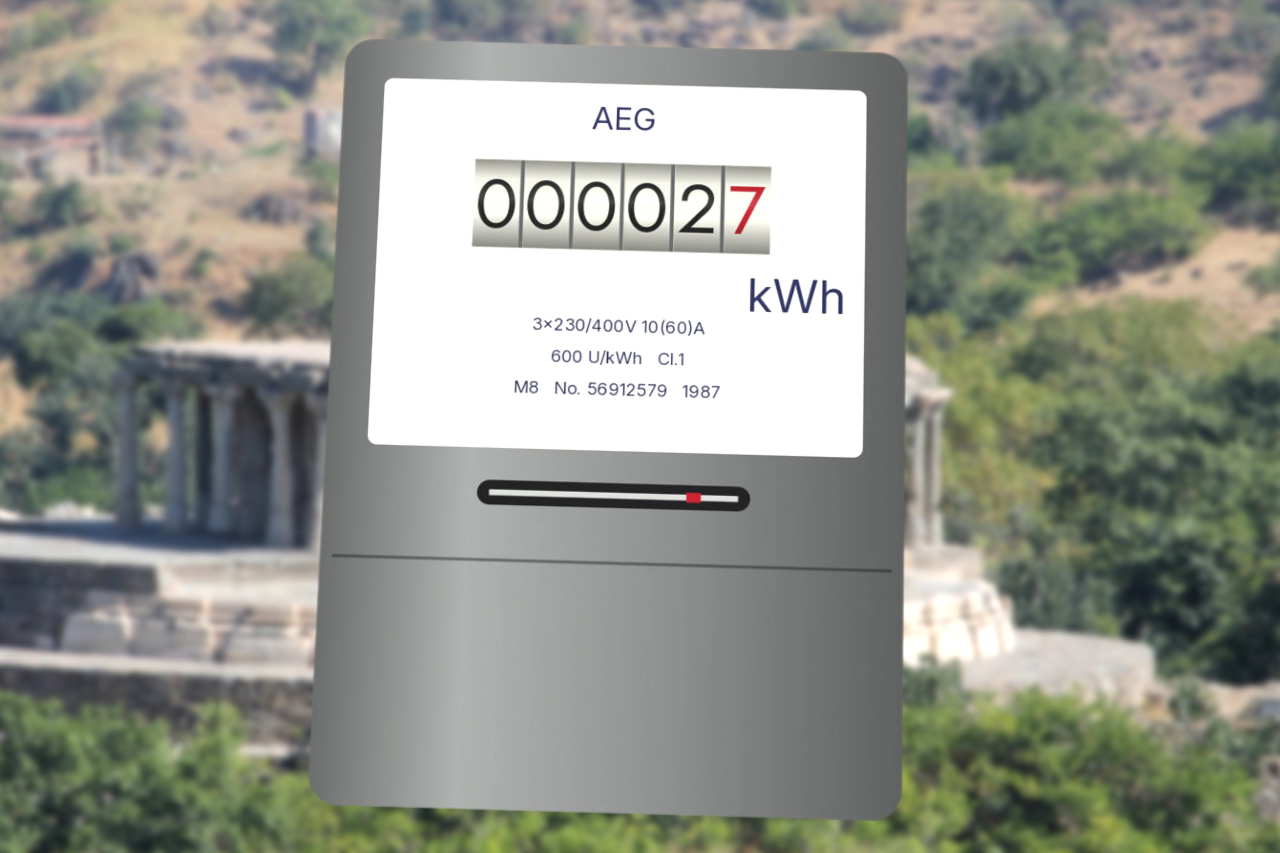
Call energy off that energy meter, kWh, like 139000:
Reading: 2.7
